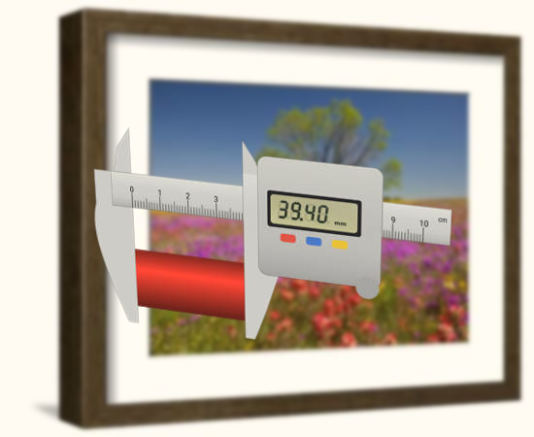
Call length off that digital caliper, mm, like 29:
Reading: 39.40
